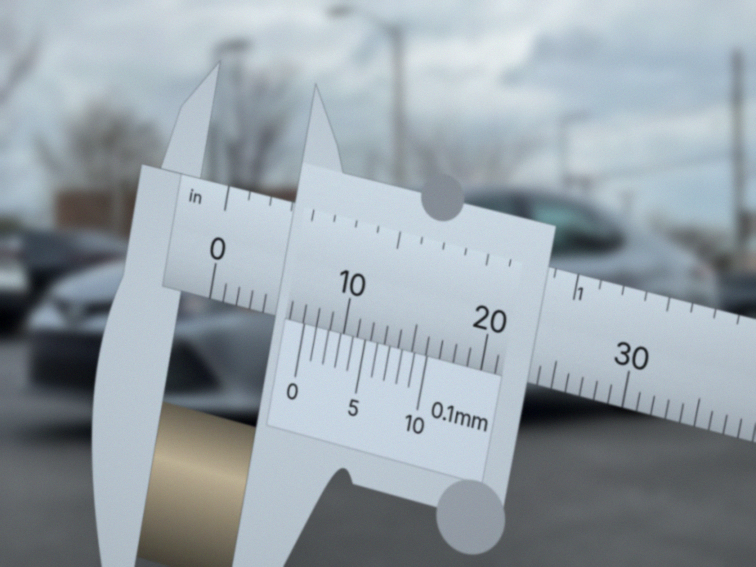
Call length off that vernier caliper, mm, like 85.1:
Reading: 7.1
